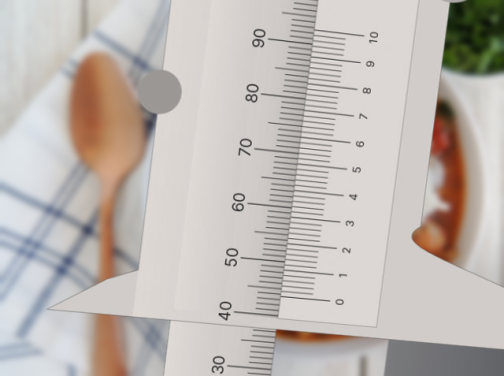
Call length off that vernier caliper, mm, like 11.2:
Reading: 43.6
